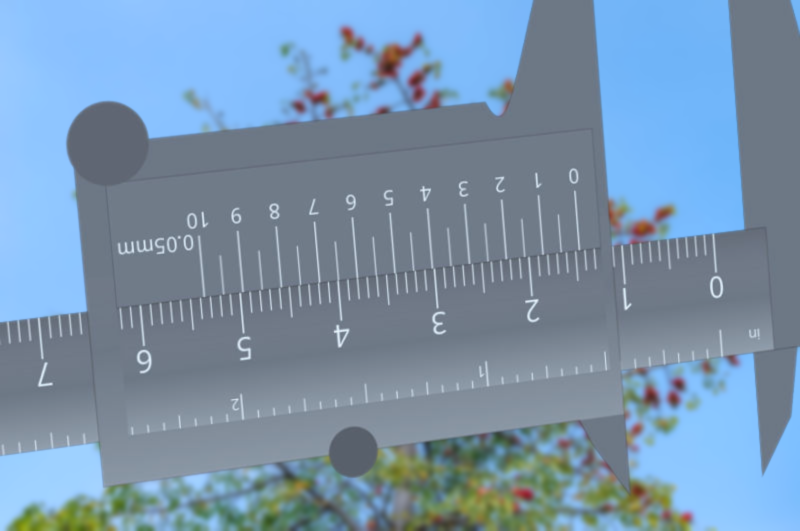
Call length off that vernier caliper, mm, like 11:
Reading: 14.6
